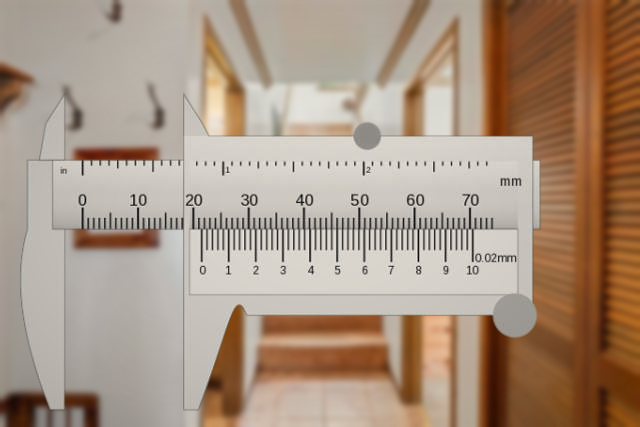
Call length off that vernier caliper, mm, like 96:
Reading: 21.5
